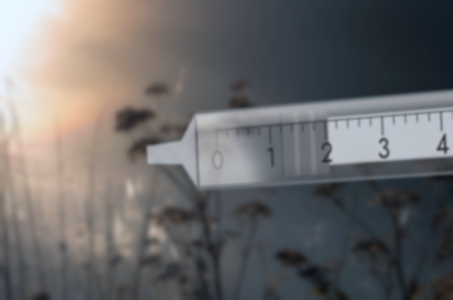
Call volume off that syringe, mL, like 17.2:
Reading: 1.2
